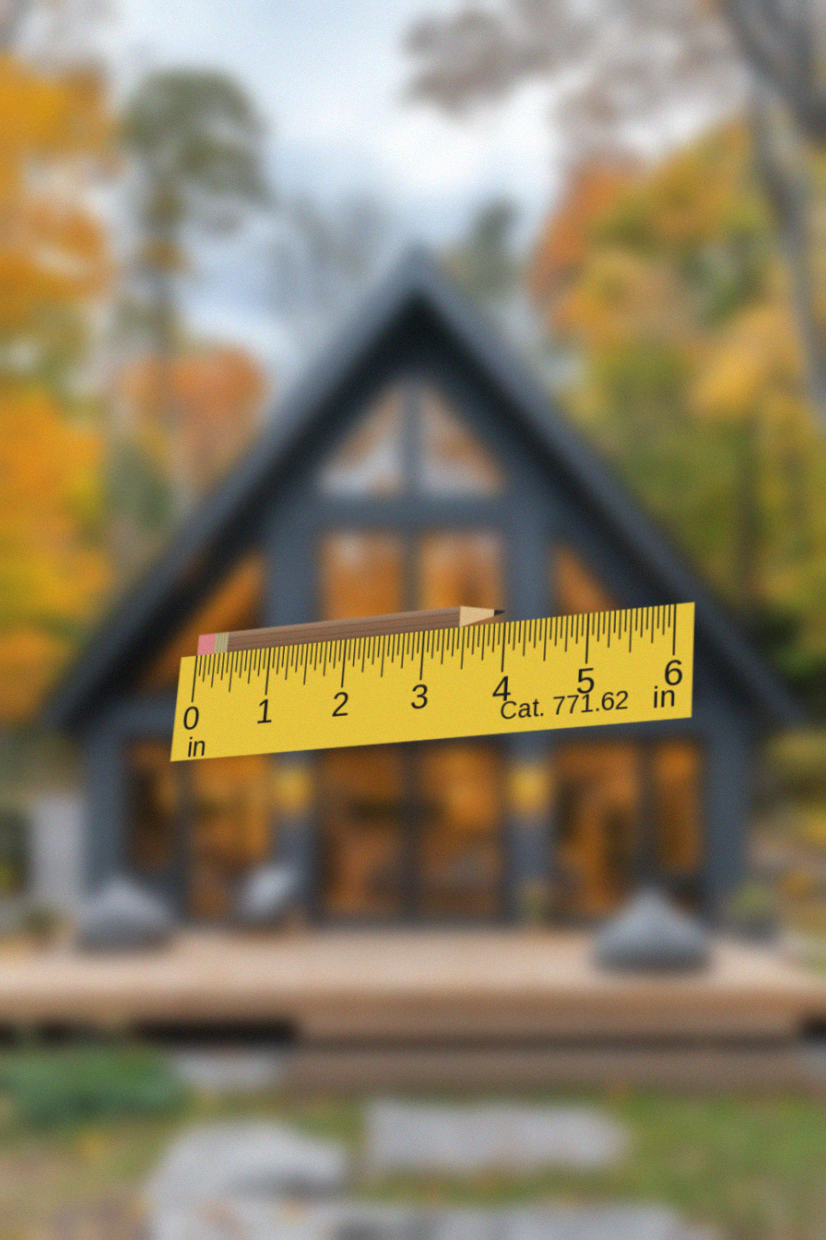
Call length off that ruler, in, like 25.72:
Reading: 4
